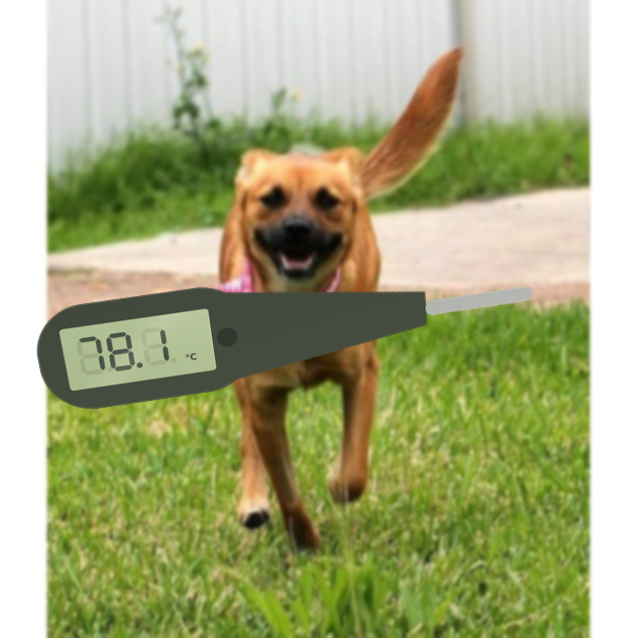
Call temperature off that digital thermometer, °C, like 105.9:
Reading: 78.1
